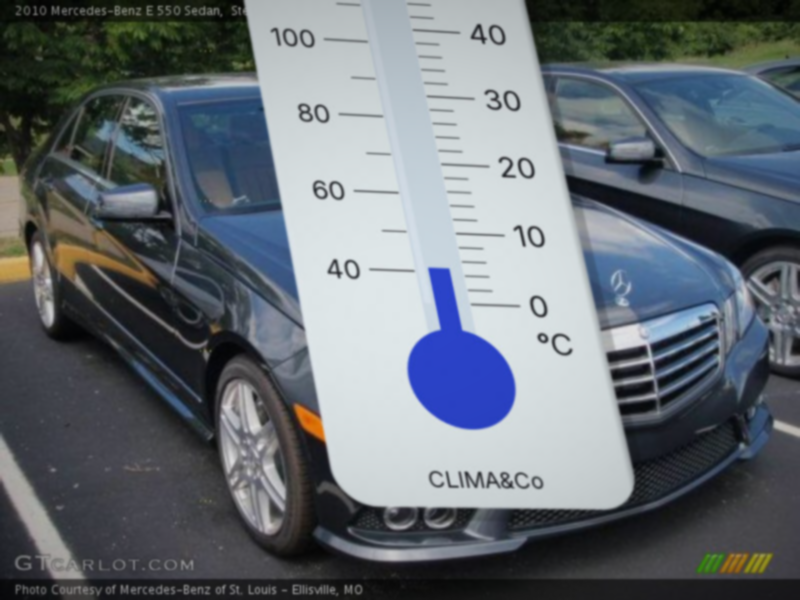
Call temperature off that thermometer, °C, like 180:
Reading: 5
